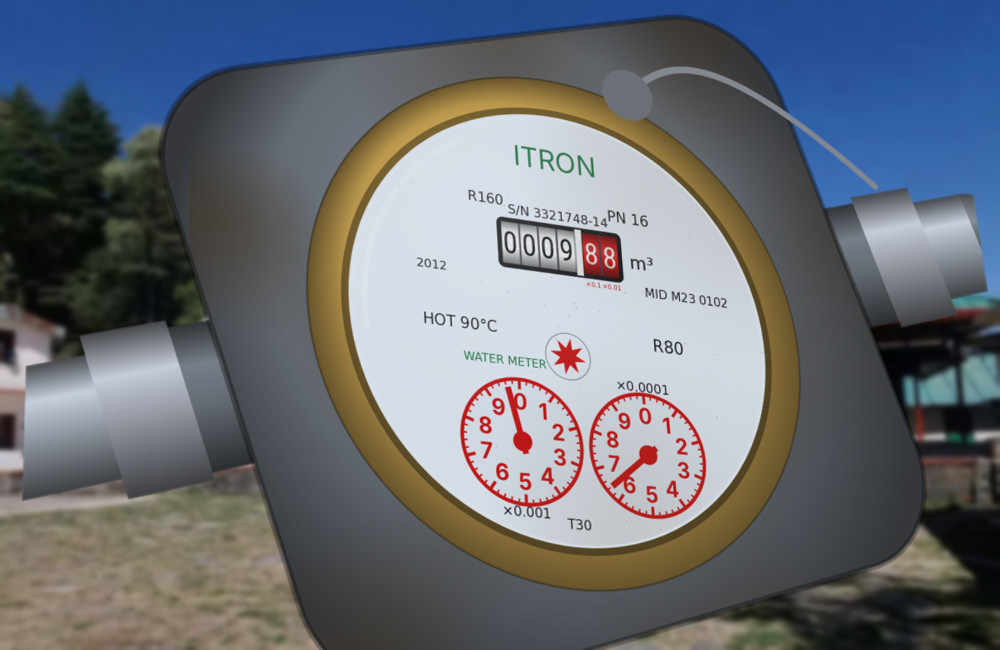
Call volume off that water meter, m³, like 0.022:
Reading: 9.8796
